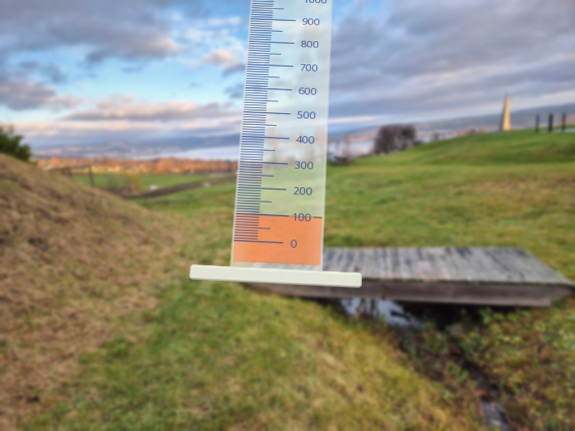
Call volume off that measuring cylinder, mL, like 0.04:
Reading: 100
